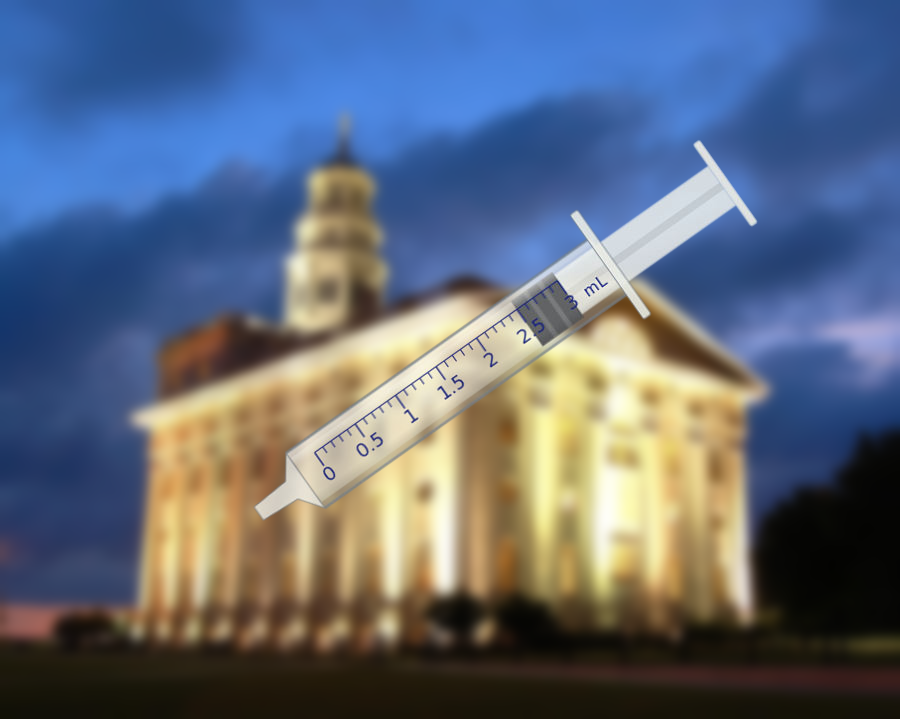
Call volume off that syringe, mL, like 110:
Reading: 2.5
